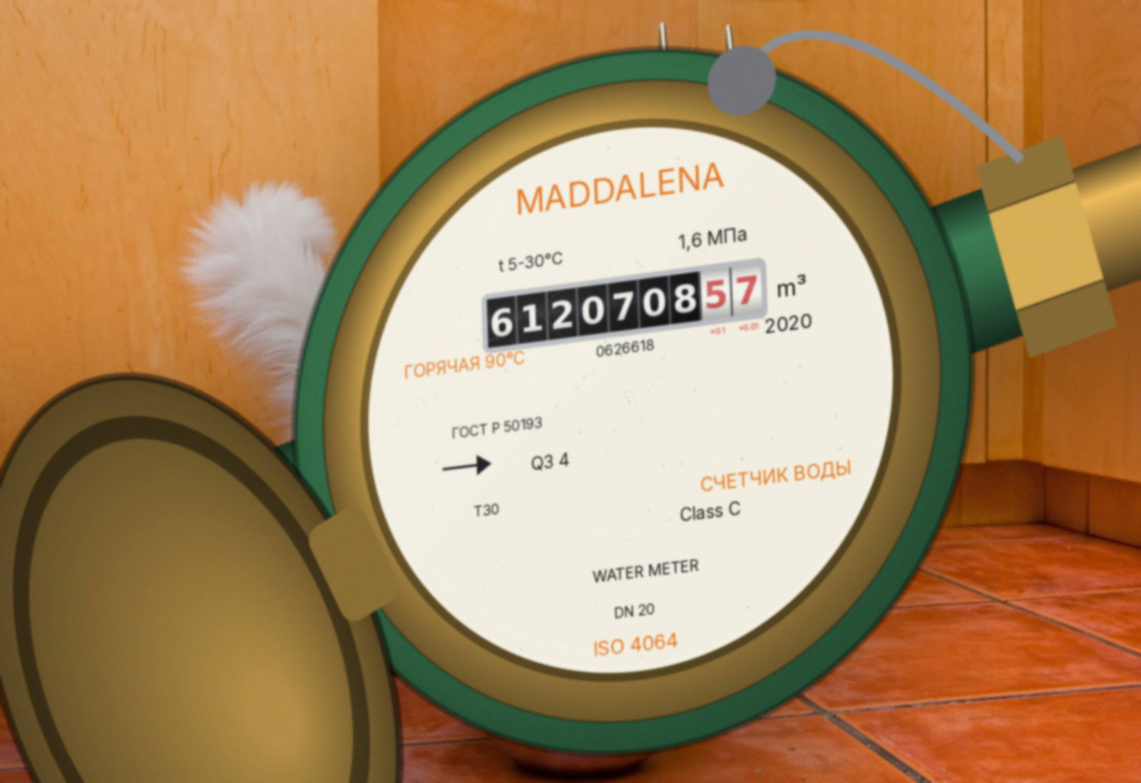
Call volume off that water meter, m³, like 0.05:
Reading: 6120708.57
